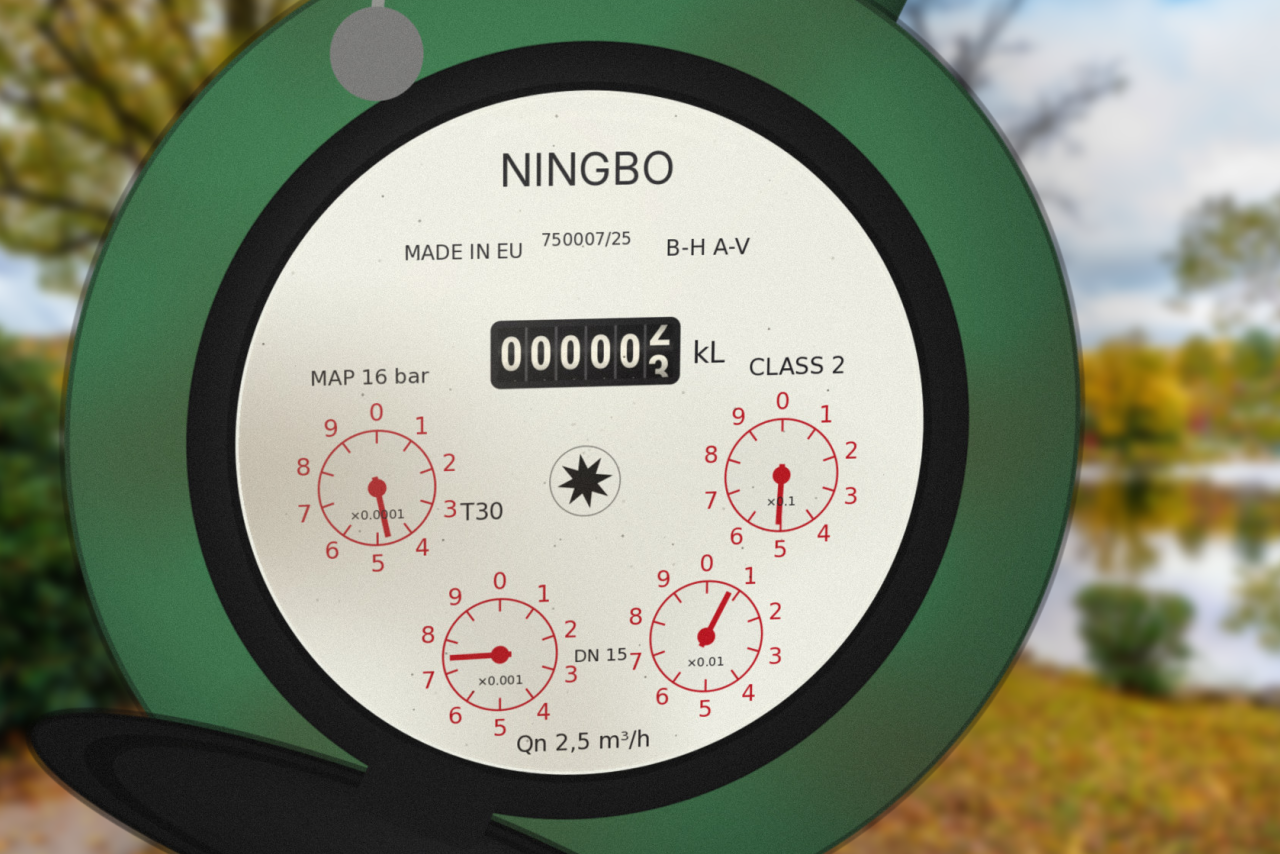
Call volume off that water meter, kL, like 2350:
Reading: 2.5074
